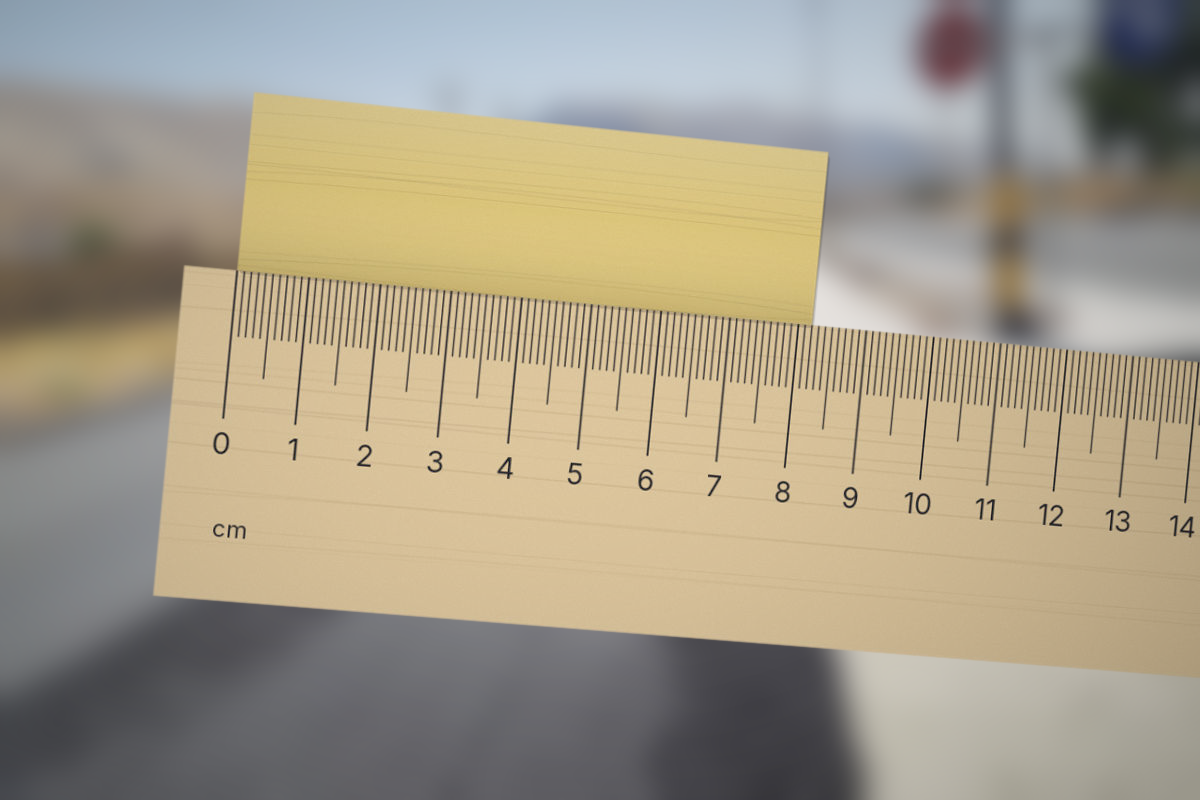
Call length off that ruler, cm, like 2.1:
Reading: 8.2
